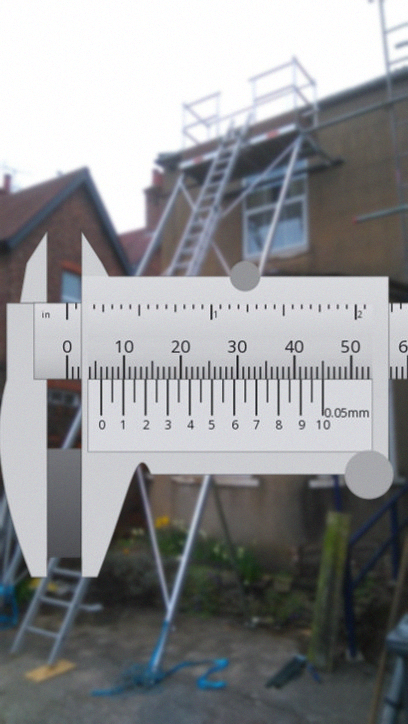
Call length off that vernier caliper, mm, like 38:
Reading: 6.0
